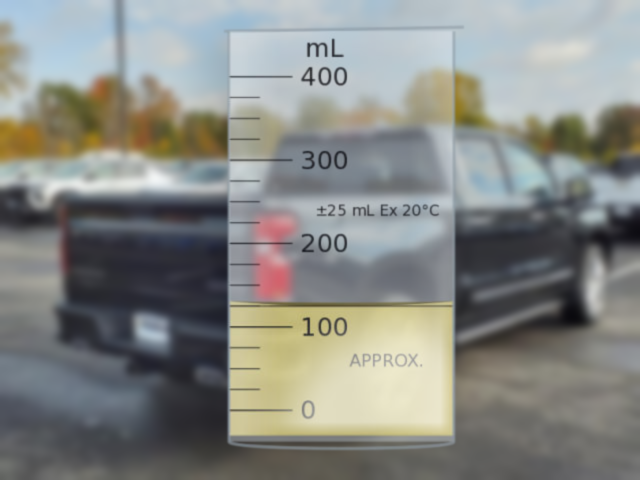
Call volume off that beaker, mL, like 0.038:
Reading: 125
